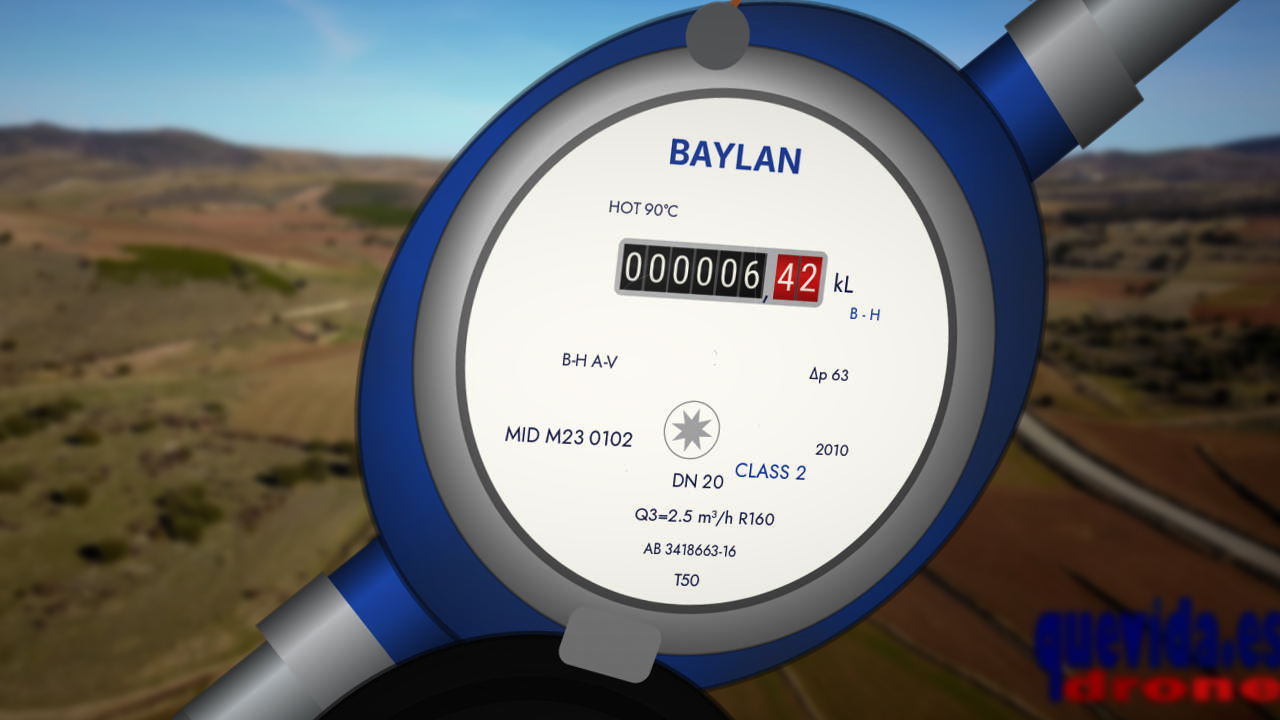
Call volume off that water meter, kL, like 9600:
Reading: 6.42
